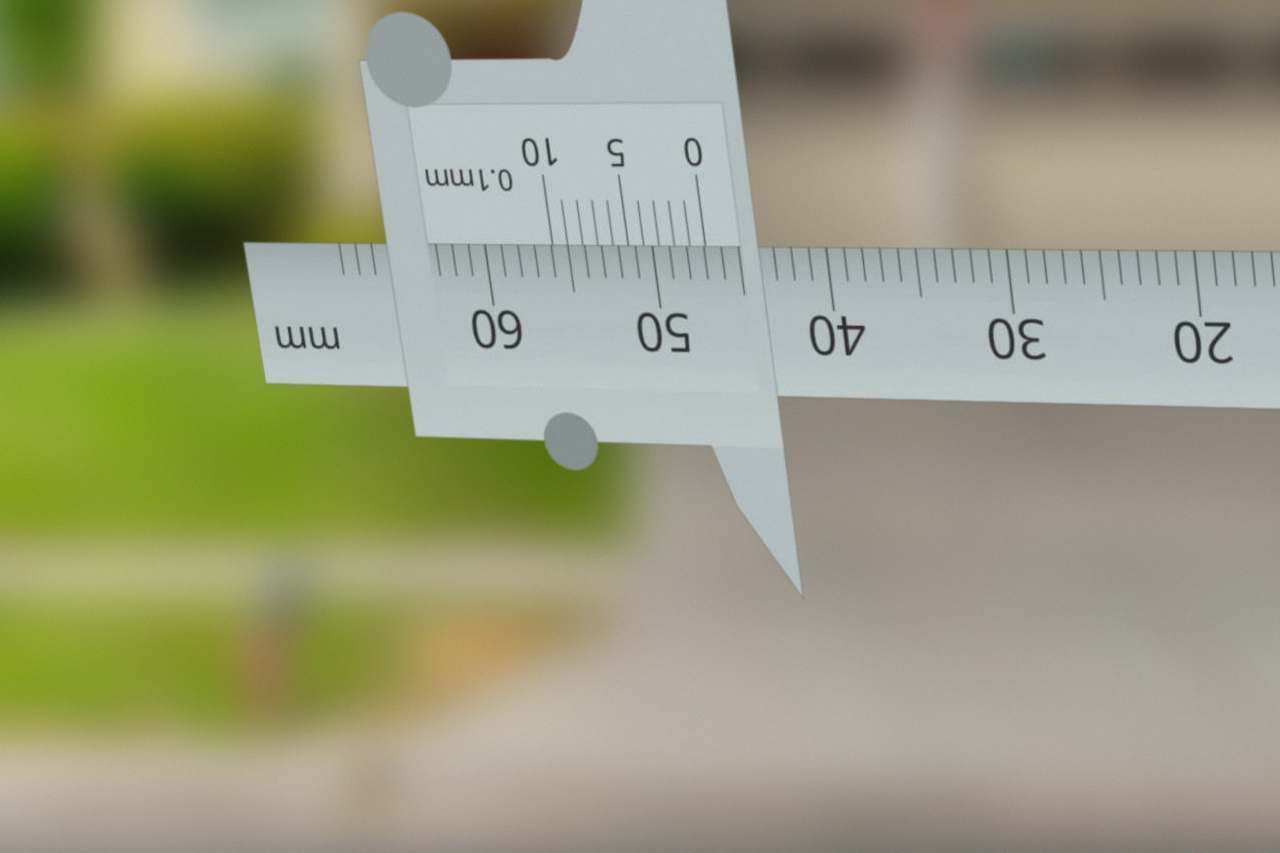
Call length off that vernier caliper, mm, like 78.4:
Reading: 46.9
